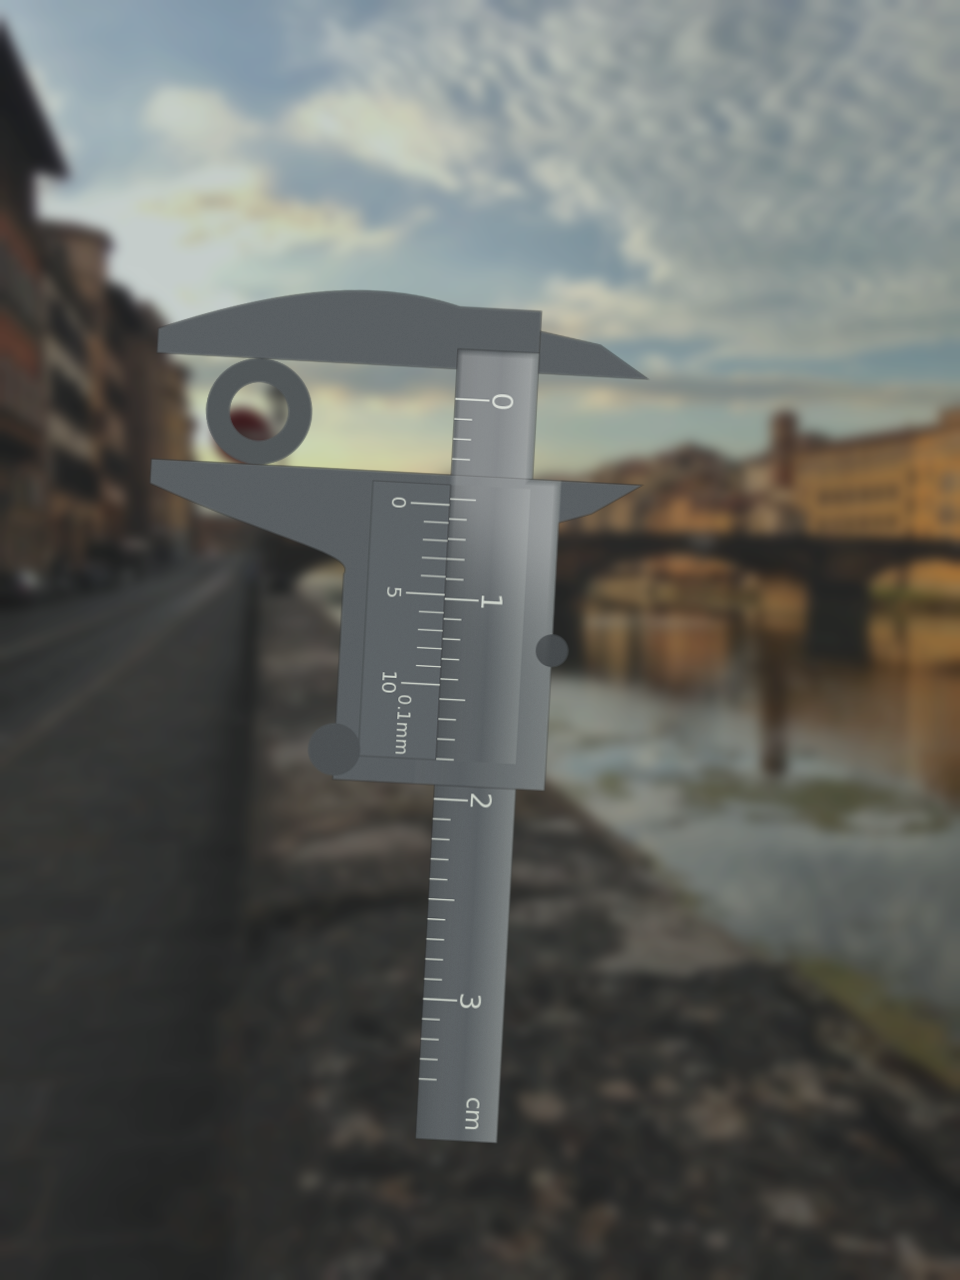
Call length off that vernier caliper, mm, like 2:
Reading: 5.3
